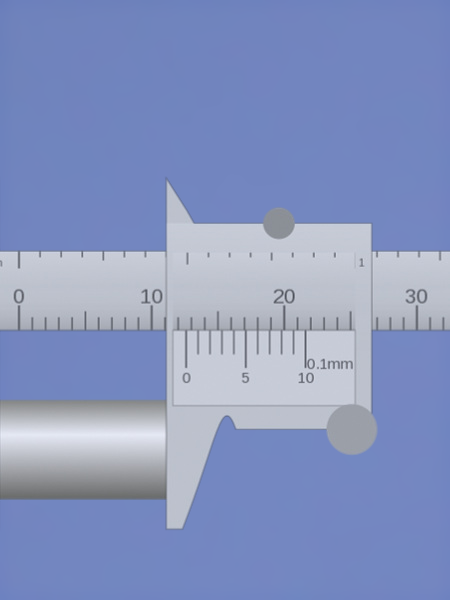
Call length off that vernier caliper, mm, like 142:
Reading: 12.6
